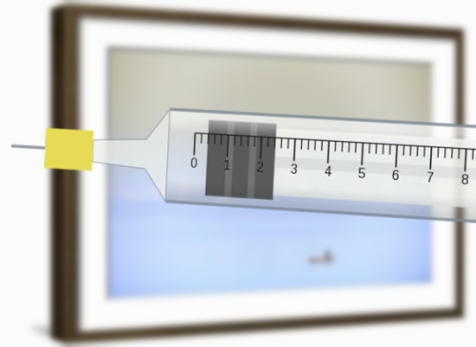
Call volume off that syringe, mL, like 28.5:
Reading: 0.4
